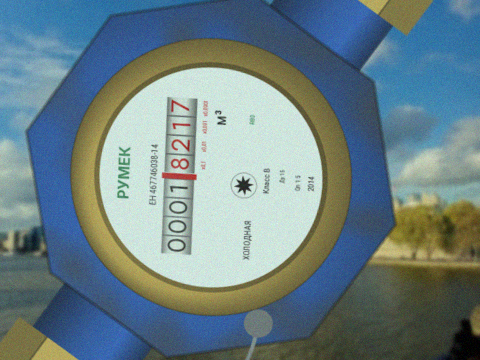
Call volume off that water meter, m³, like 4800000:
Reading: 1.8217
